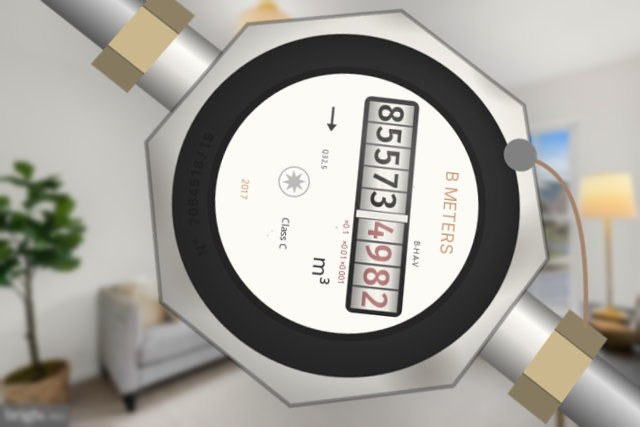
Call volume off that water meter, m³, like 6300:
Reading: 85573.4982
